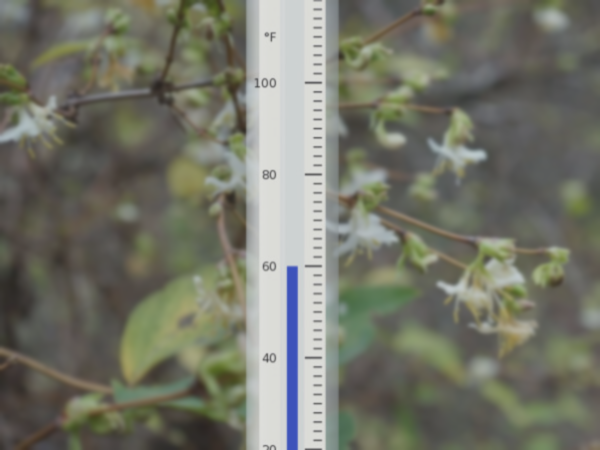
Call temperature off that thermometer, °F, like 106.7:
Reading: 60
